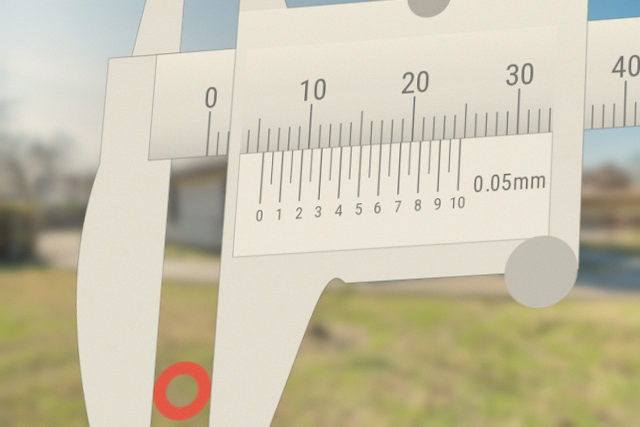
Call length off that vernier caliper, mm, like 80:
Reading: 5.6
